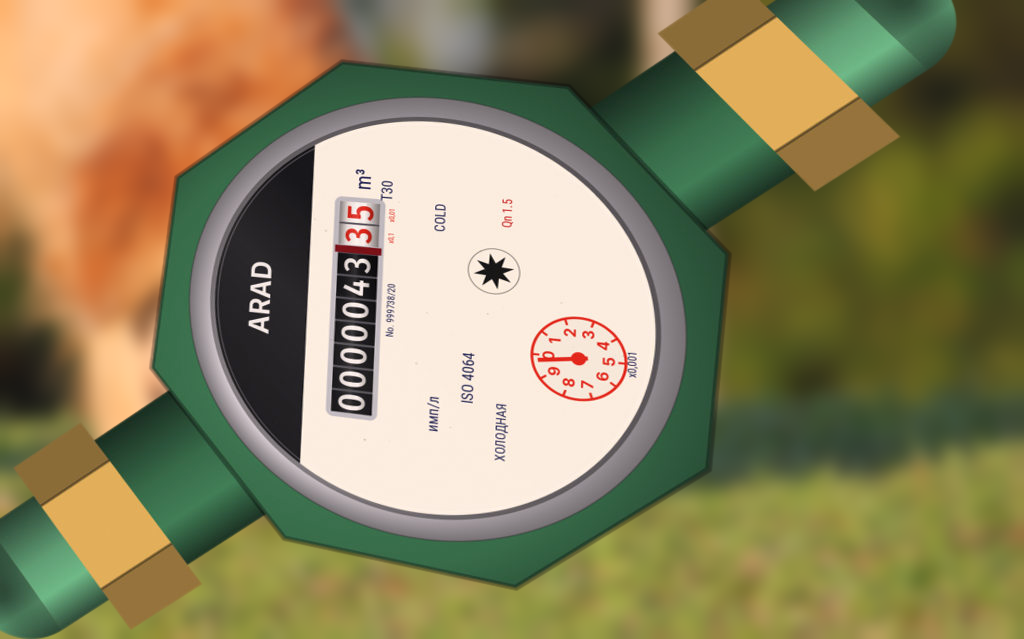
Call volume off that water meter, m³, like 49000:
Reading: 43.349
